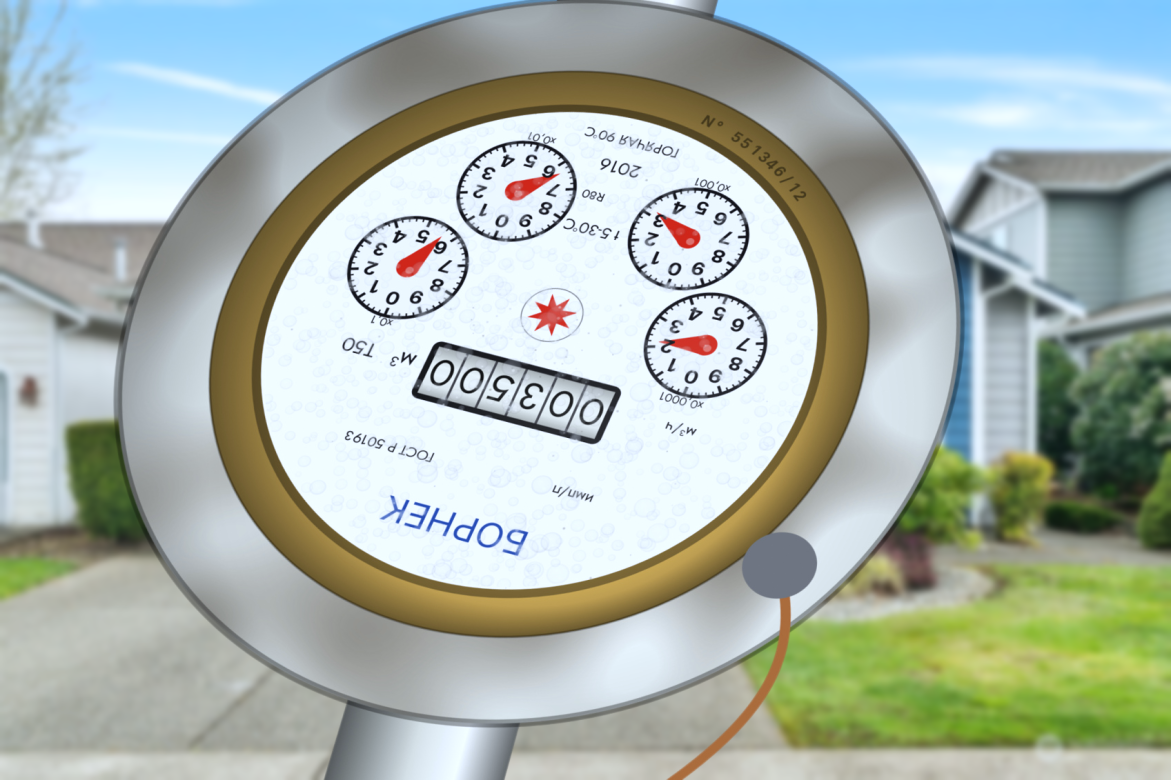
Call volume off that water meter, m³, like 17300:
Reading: 3500.5632
